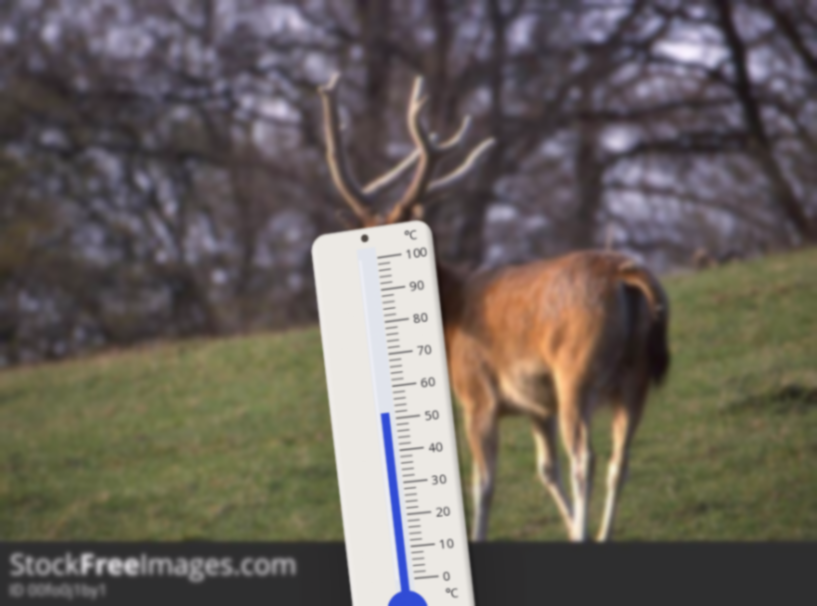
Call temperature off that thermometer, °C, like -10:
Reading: 52
